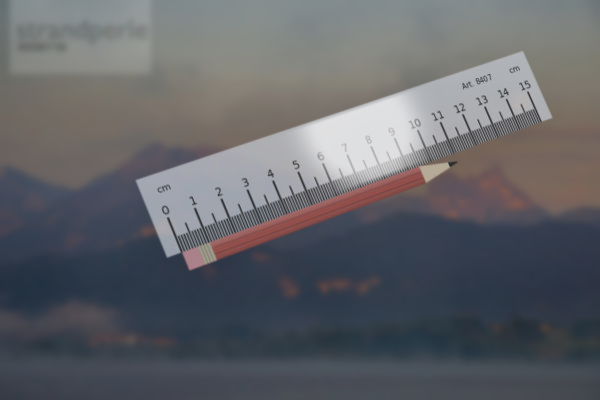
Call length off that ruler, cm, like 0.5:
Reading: 11
